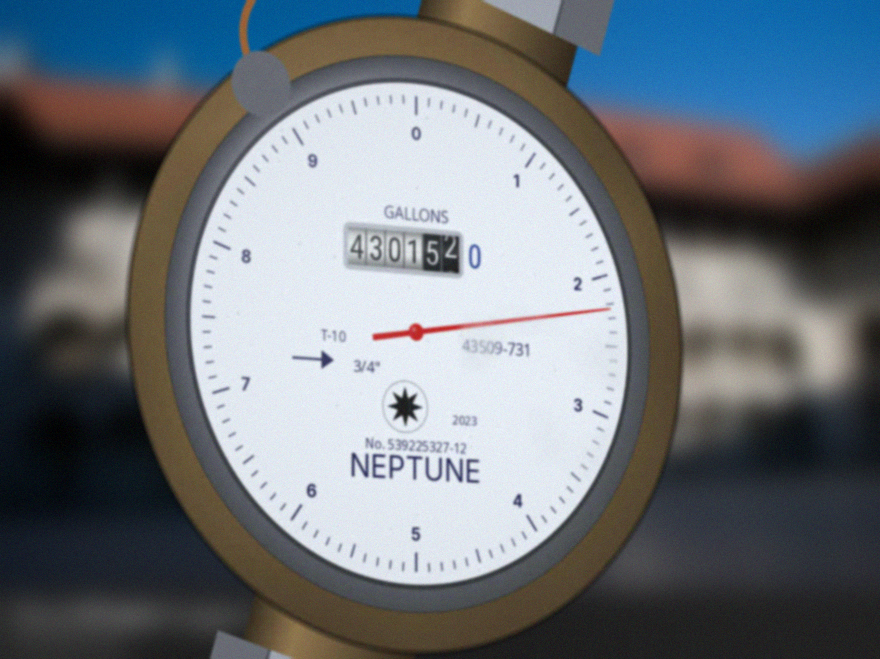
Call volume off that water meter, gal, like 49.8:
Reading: 4301522.2
